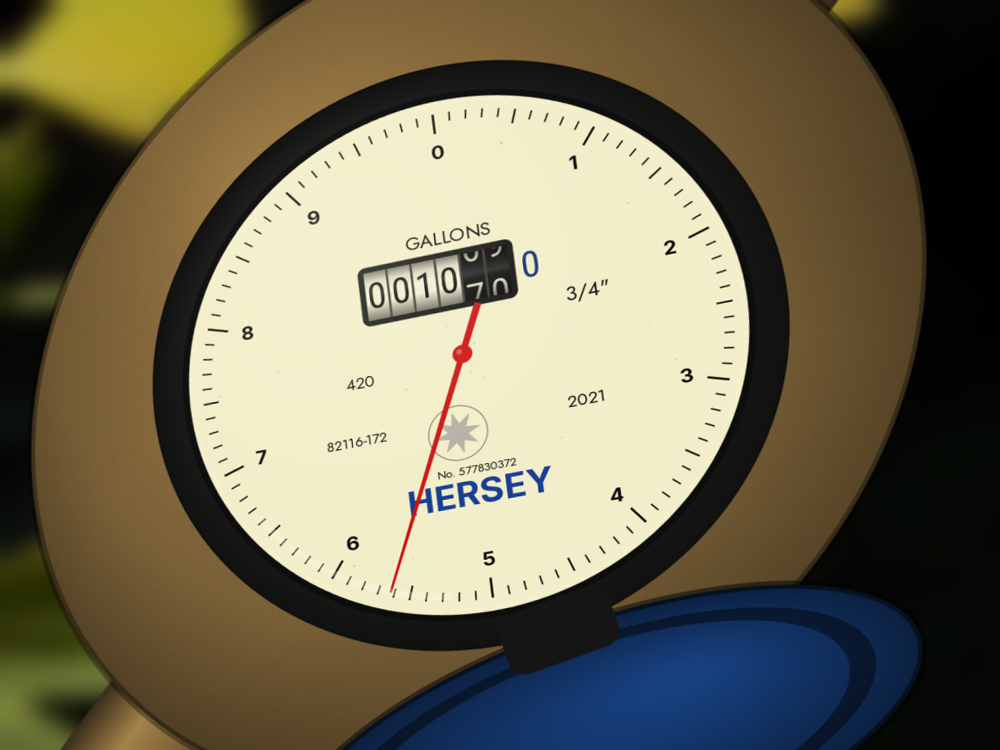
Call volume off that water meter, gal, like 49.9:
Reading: 10695.6
